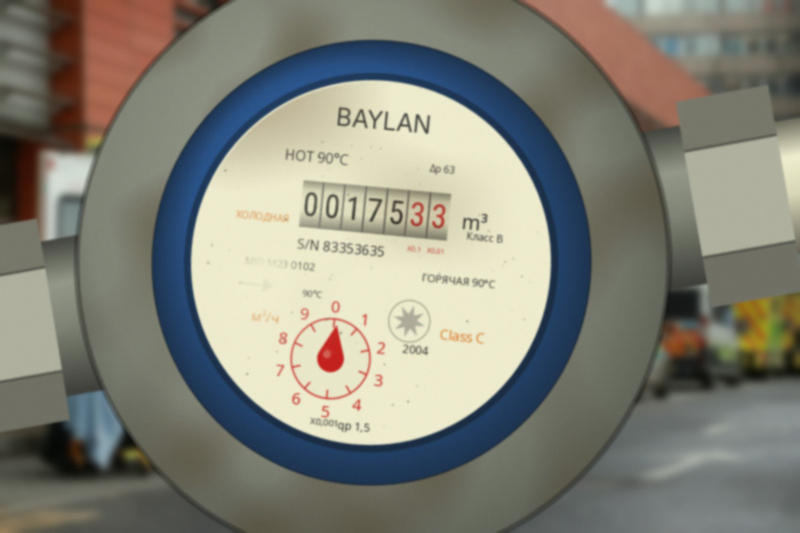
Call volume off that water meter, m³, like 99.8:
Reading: 175.330
